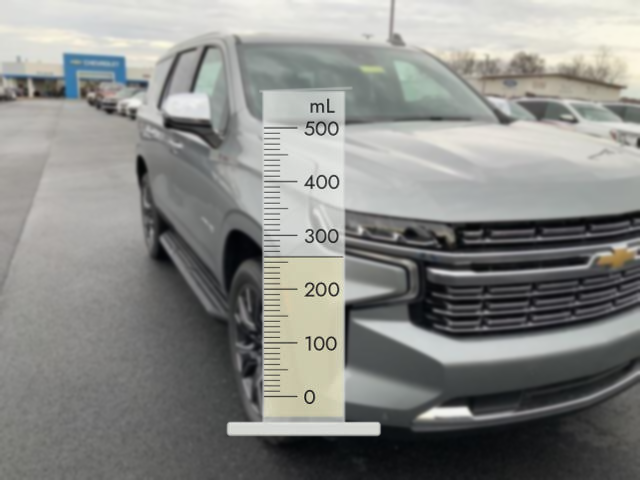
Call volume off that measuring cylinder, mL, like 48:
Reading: 260
